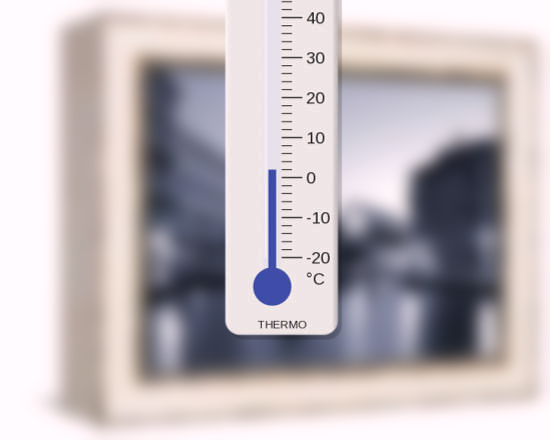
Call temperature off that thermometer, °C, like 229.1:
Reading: 2
